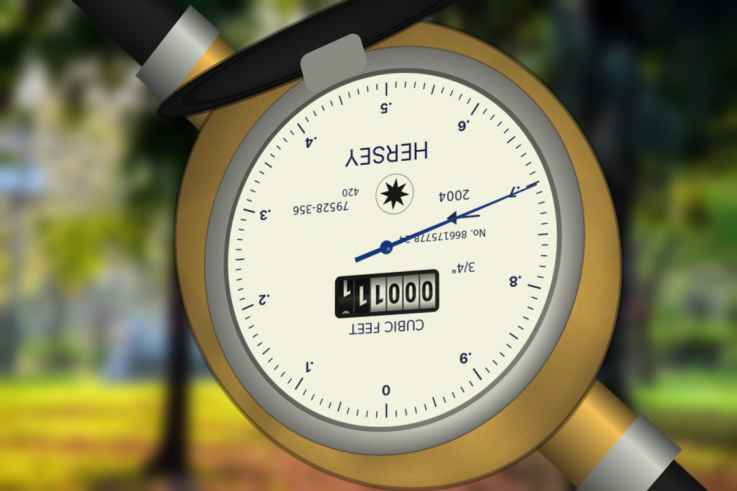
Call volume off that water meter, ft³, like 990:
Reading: 110.70
